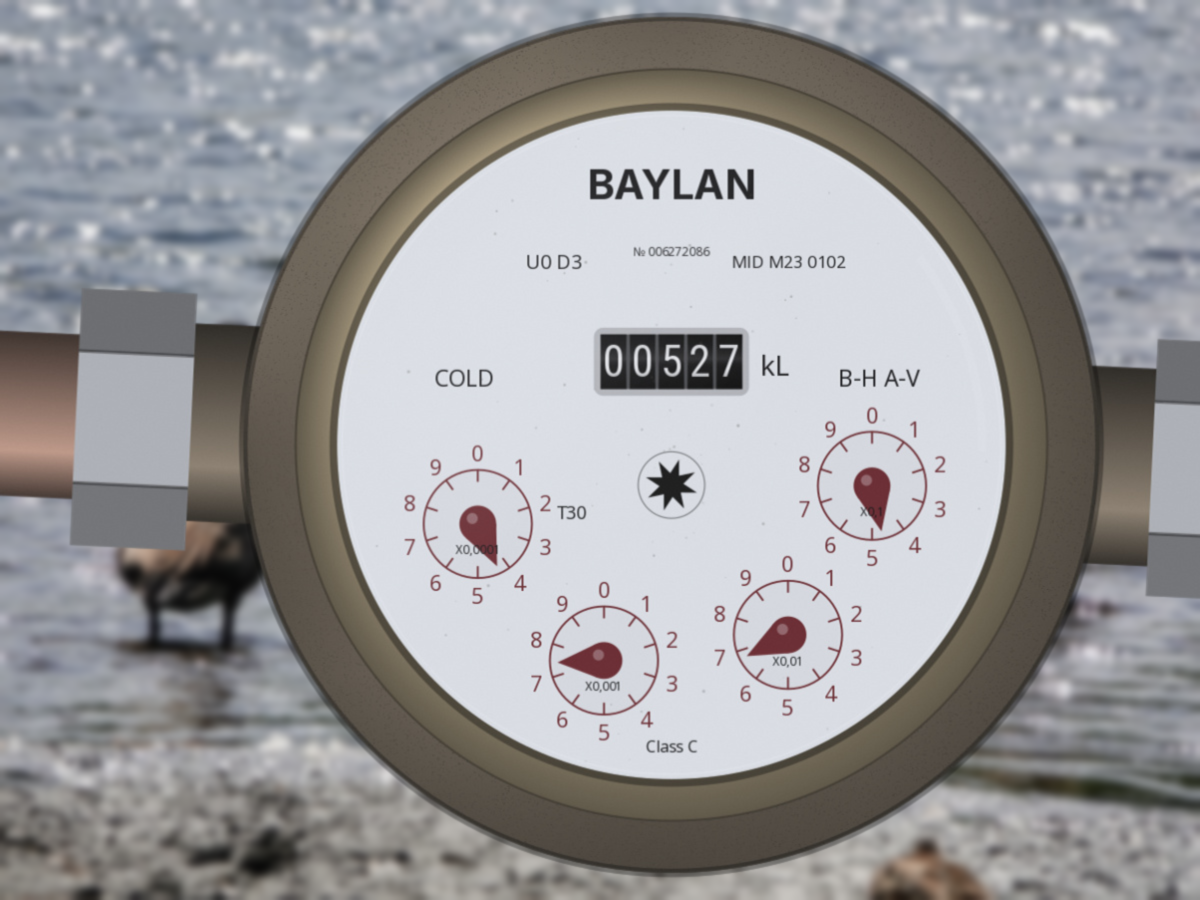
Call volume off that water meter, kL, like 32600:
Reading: 527.4674
